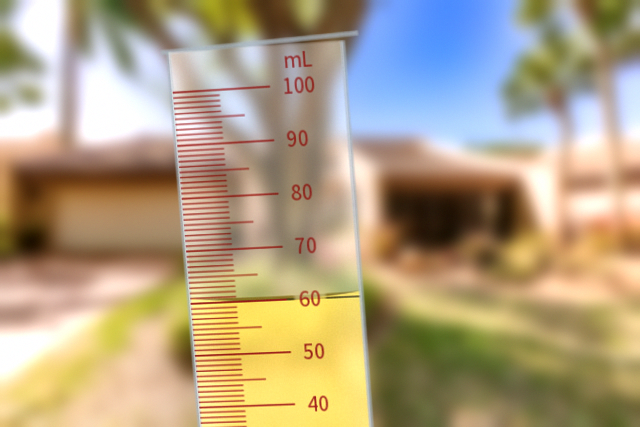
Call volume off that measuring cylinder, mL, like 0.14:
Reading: 60
